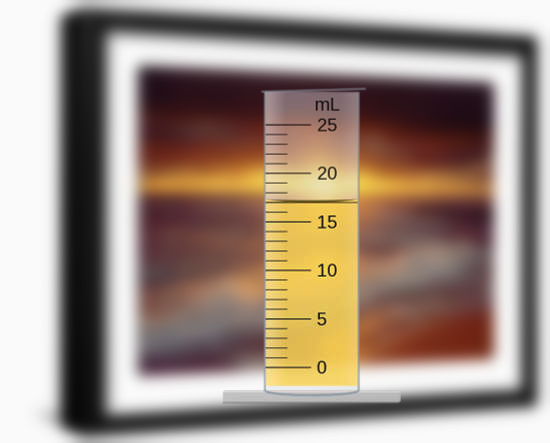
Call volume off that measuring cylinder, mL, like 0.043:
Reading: 17
